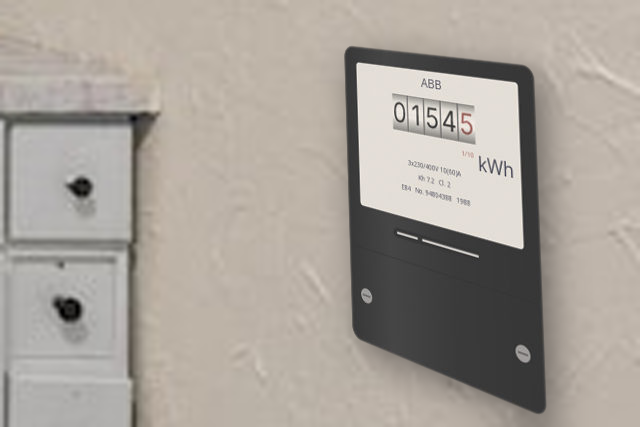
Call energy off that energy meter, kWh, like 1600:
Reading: 154.5
